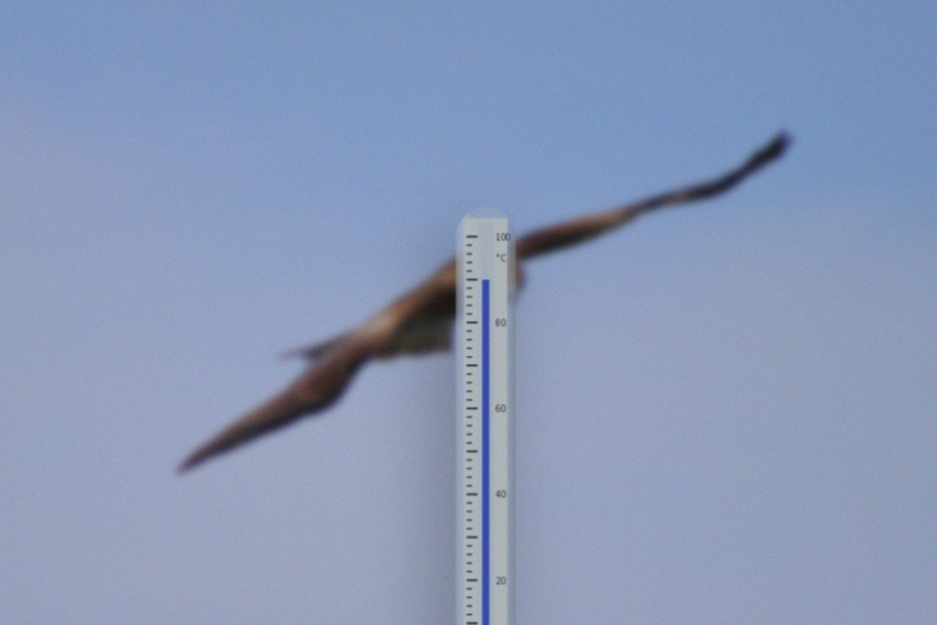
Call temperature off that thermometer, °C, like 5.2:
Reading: 90
